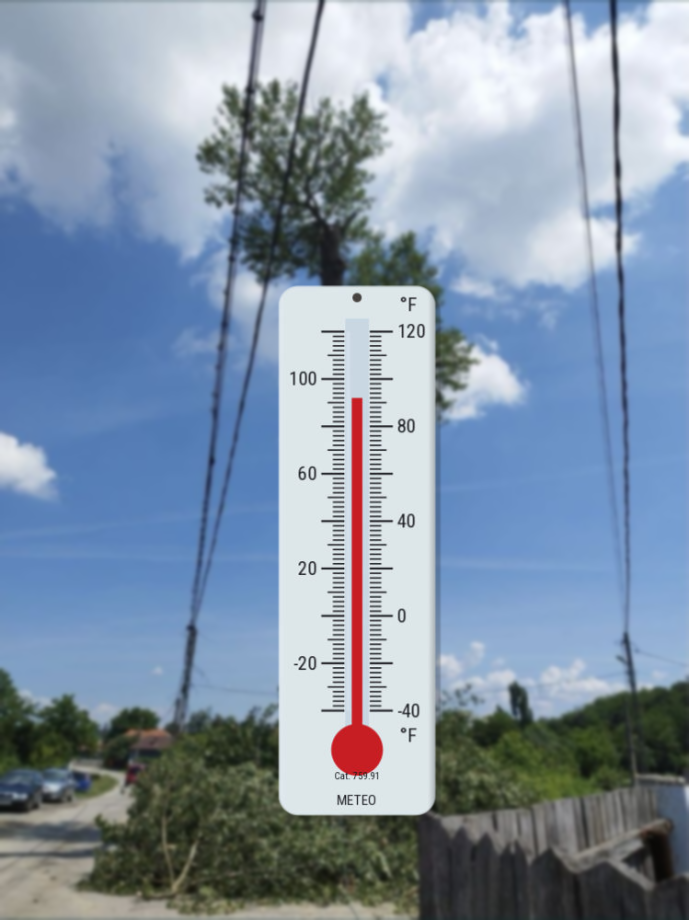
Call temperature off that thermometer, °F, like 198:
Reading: 92
